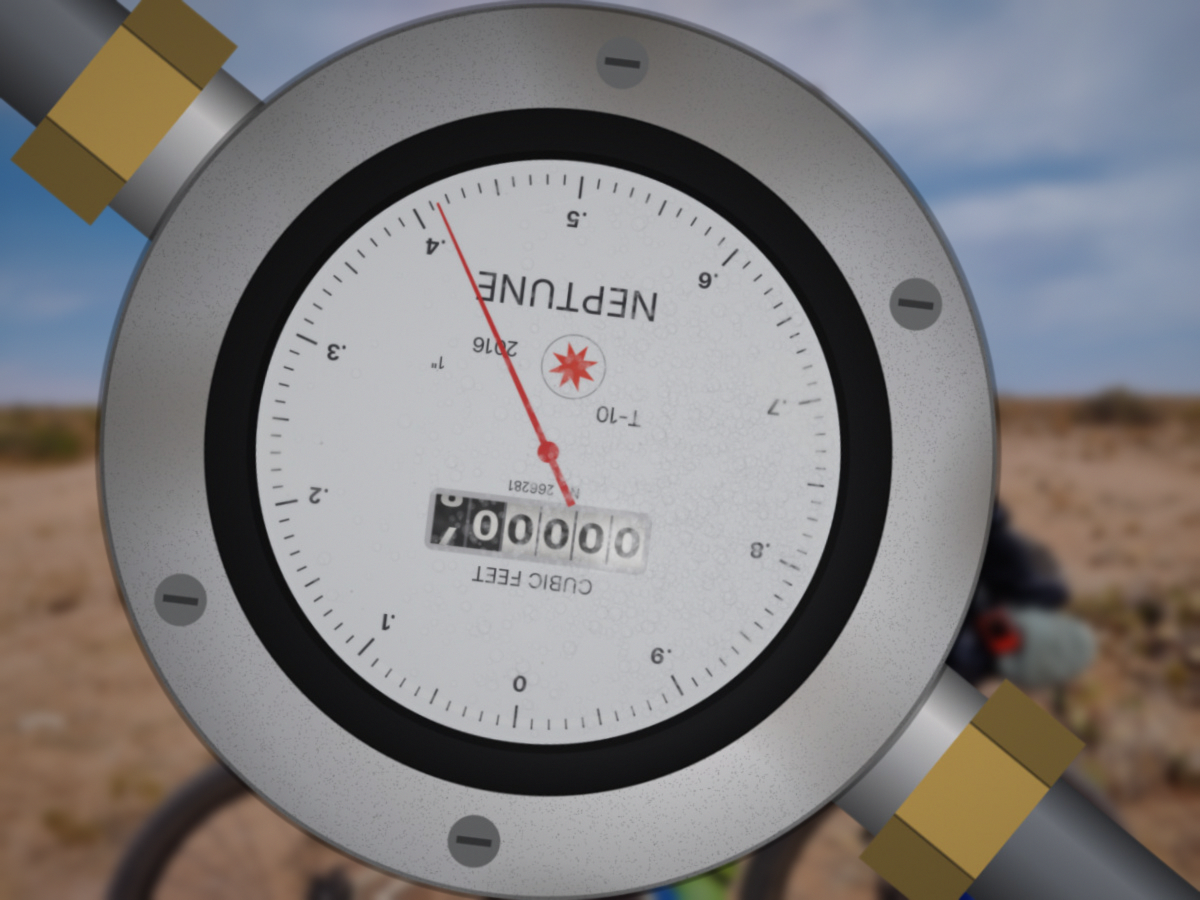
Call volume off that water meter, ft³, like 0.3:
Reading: 7.41
